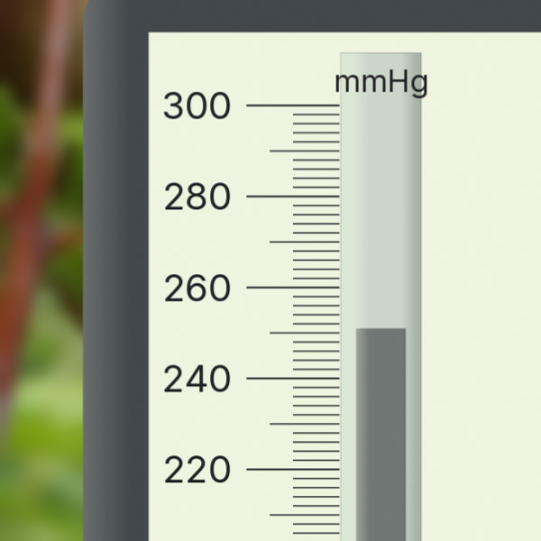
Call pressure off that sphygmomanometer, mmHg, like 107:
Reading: 251
